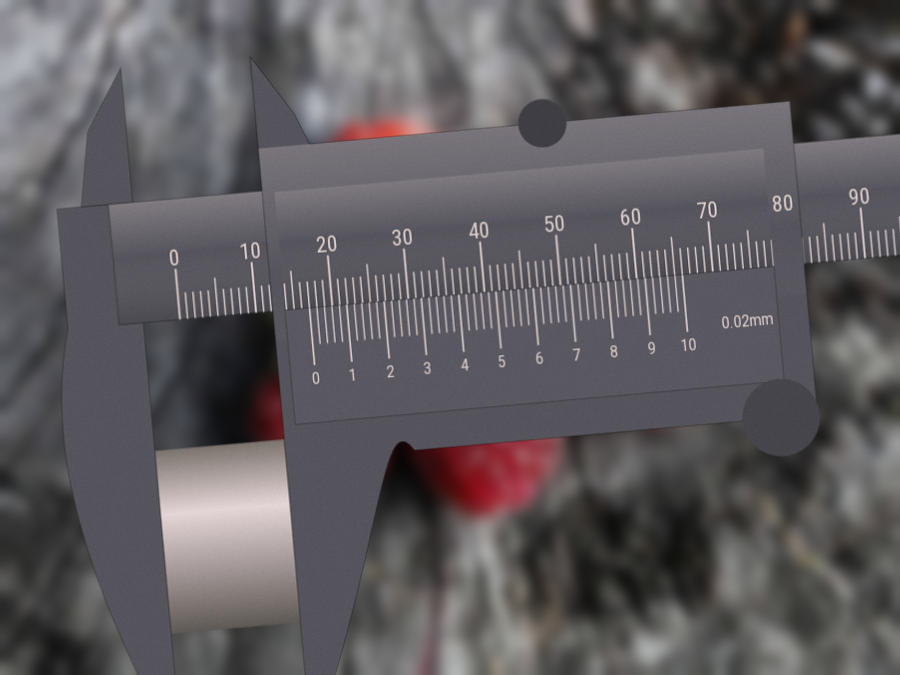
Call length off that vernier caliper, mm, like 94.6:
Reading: 17.0
